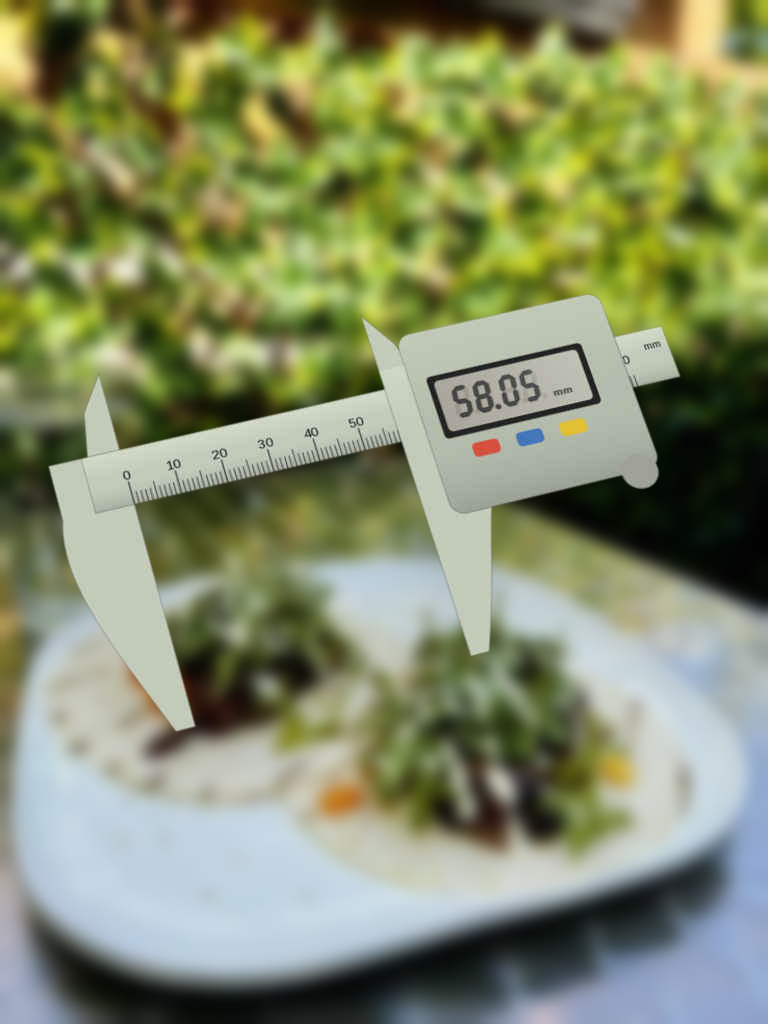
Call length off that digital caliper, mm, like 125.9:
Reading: 58.05
